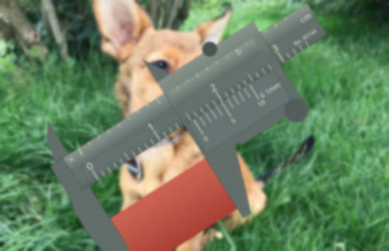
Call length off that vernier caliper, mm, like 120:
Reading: 15.4
